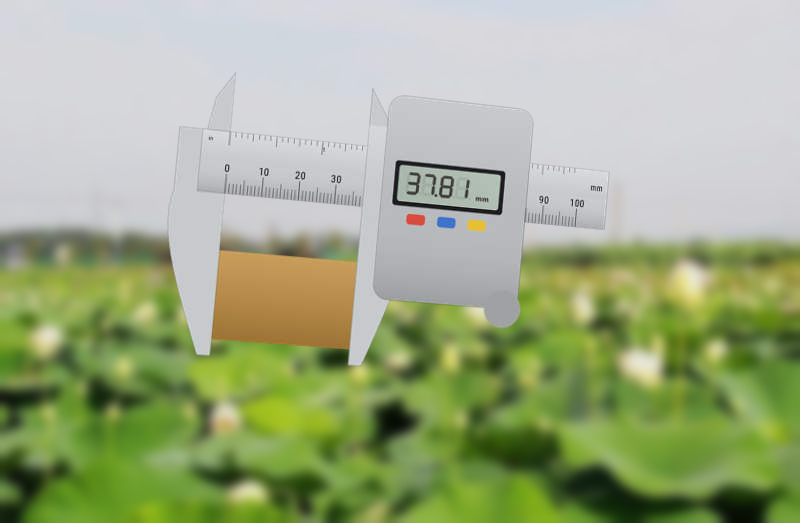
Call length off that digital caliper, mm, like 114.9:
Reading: 37.81
